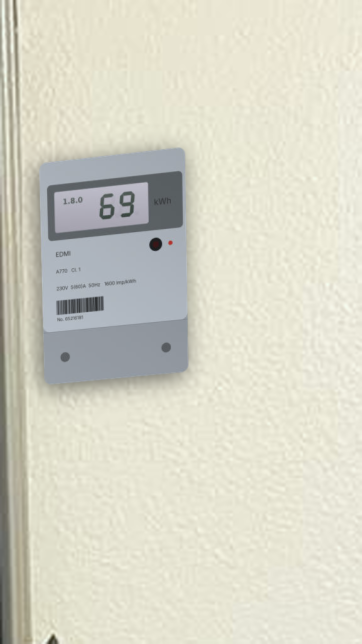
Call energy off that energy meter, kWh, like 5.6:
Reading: 69
